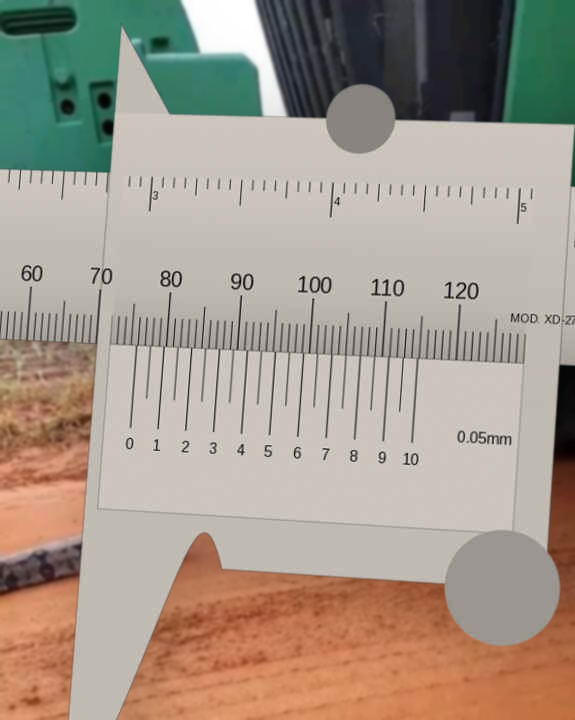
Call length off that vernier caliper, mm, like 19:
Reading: 75.8
